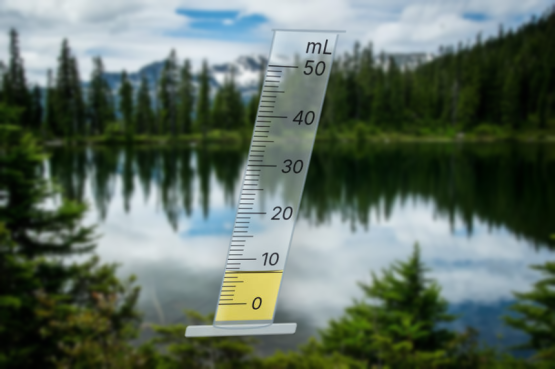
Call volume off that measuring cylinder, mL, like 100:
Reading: 7
